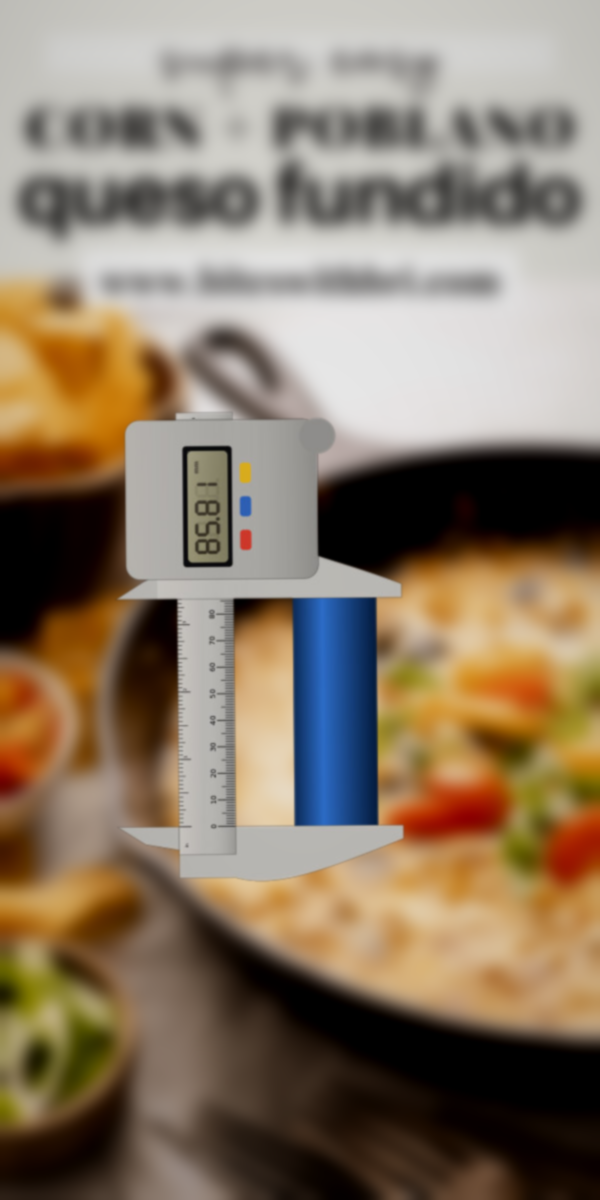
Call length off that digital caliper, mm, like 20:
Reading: 85.81
